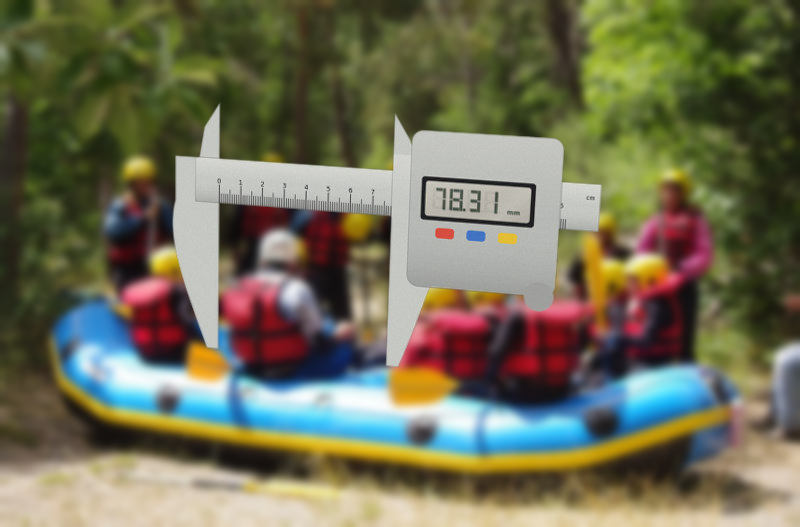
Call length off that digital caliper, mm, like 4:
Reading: 78.31
